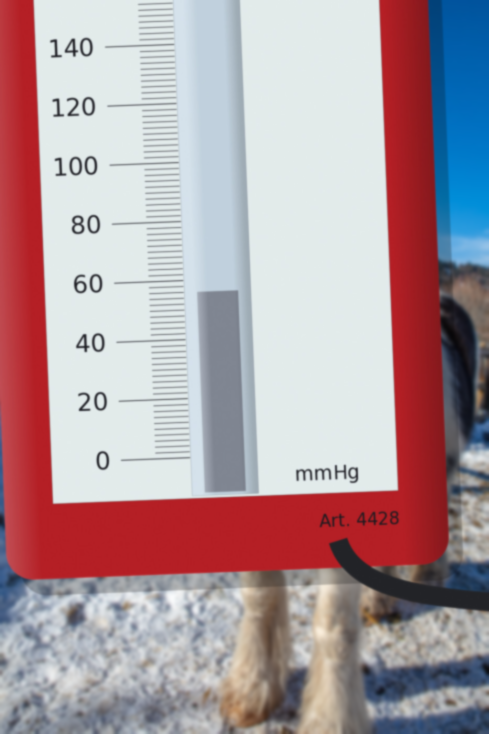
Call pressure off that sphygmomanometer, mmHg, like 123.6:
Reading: 56
